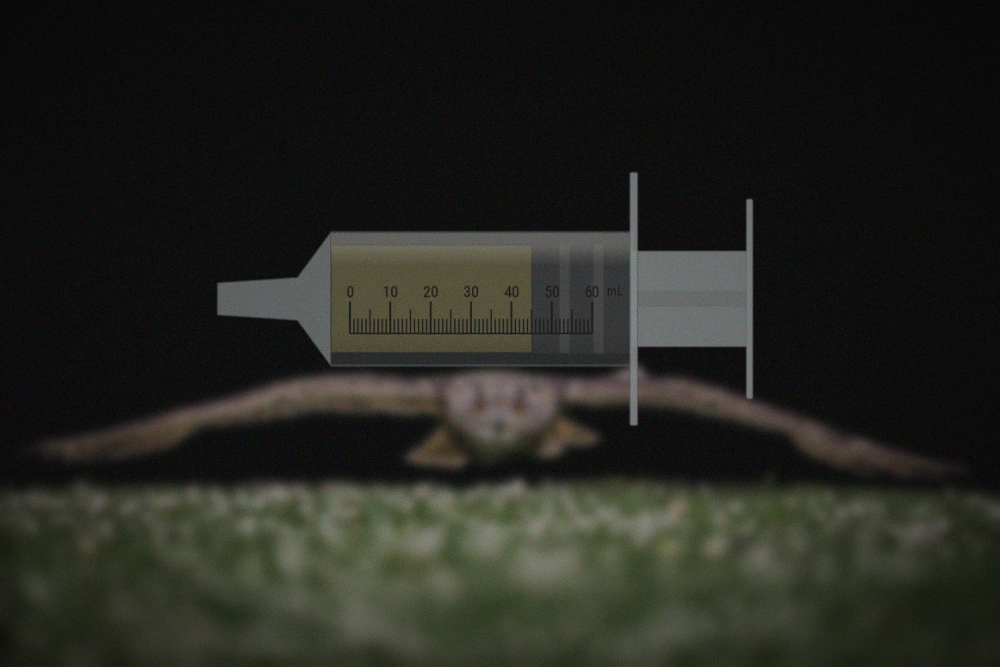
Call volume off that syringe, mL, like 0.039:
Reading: 45
